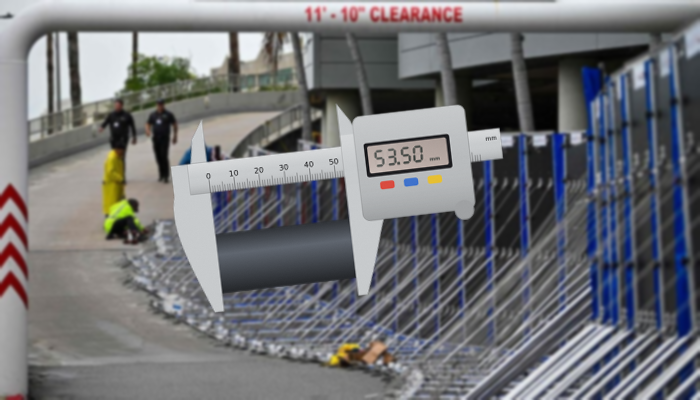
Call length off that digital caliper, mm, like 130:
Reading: 53.50
